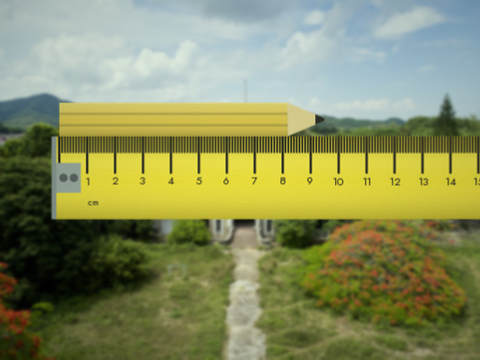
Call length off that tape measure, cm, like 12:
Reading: 9.5
